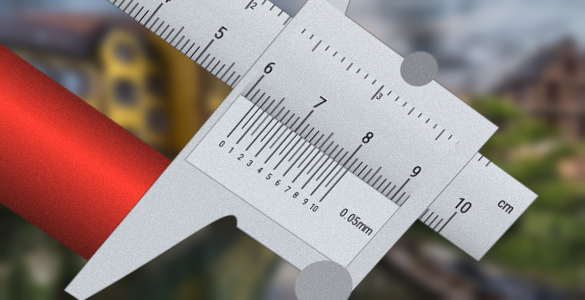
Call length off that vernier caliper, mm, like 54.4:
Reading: 62.0
